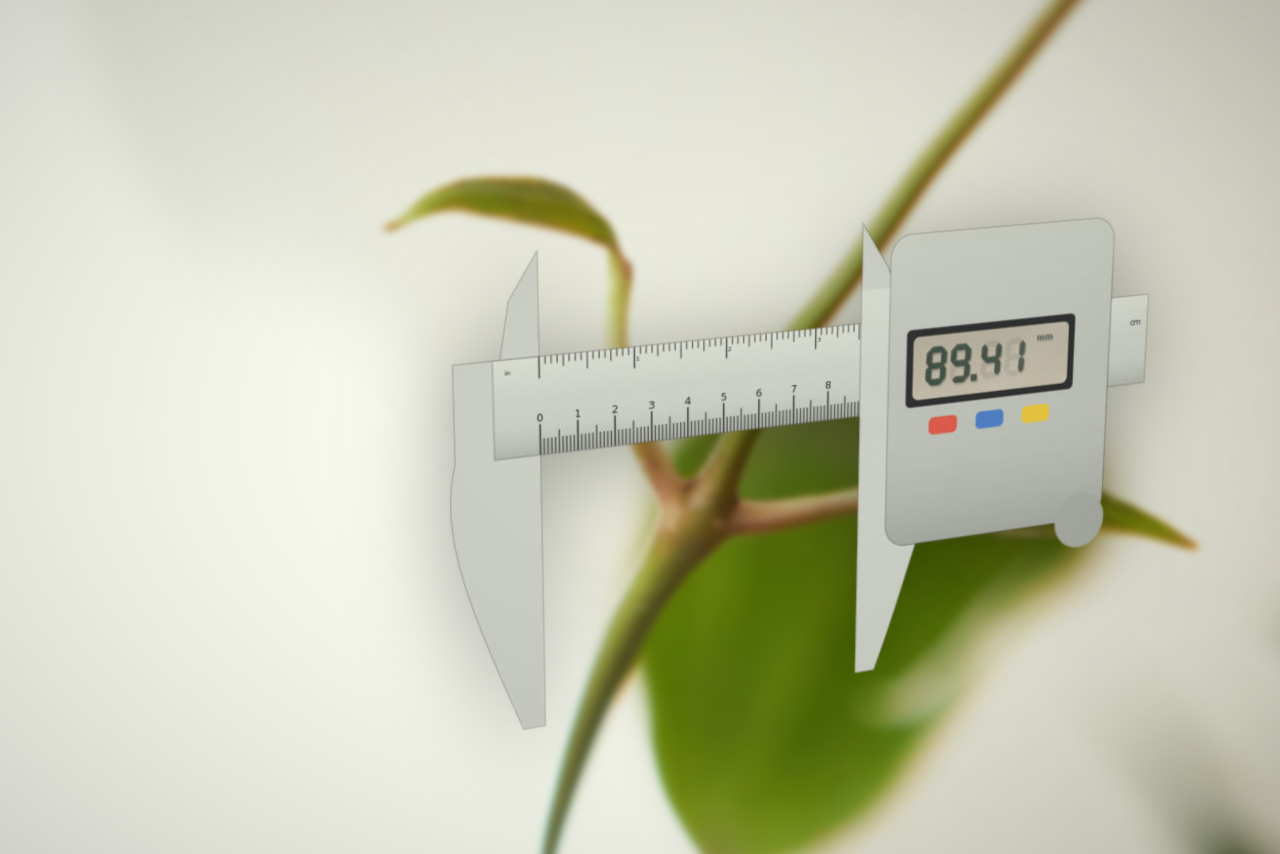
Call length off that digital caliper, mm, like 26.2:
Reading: 89.41
